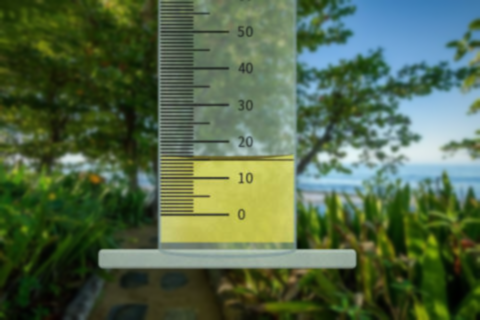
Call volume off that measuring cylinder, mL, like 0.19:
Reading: 15
